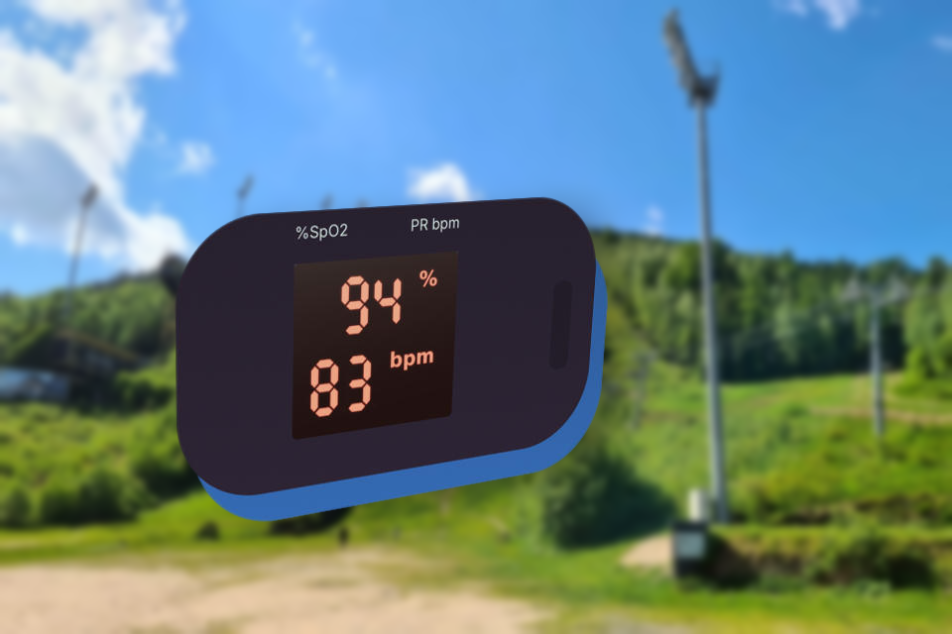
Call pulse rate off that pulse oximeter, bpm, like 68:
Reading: 83
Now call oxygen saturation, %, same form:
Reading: 94
